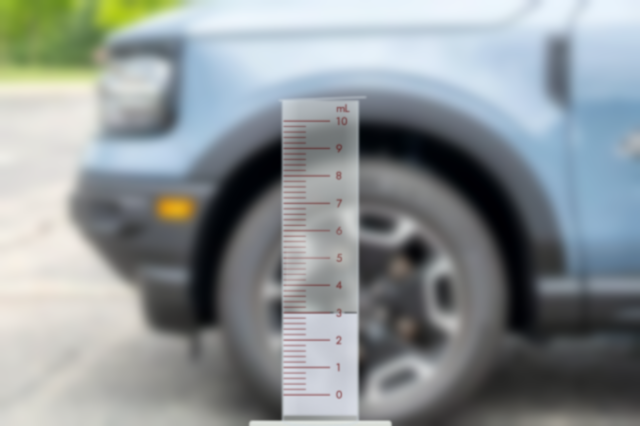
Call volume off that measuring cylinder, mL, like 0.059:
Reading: 3
